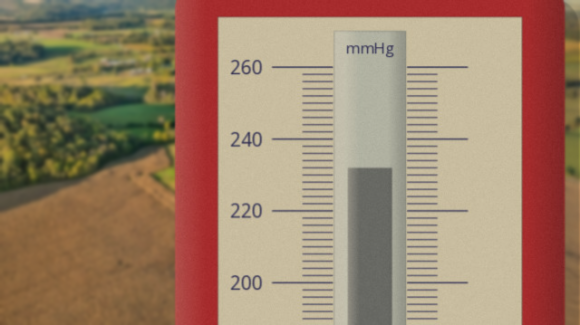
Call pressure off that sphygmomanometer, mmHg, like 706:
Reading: 232
